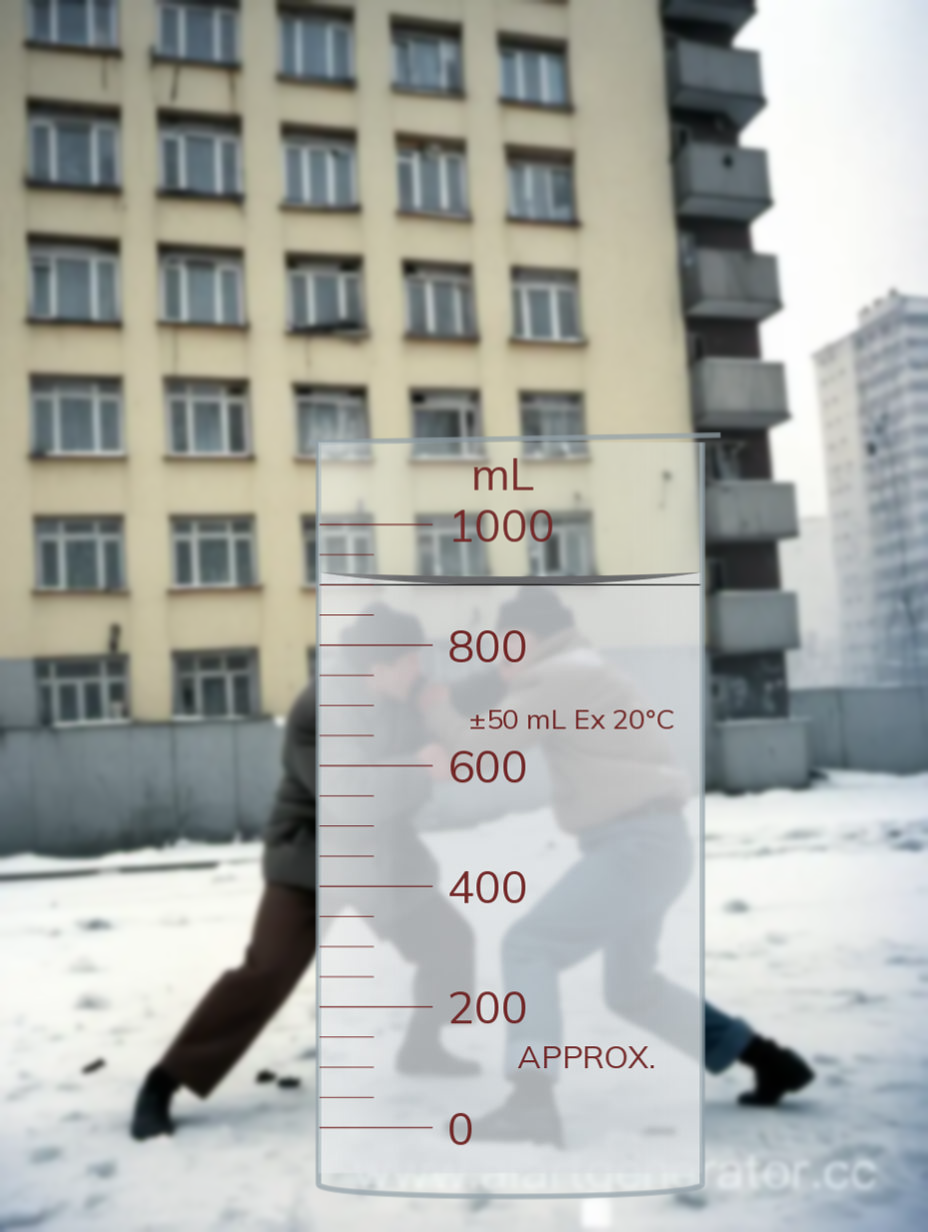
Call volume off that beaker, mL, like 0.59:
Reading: 900
